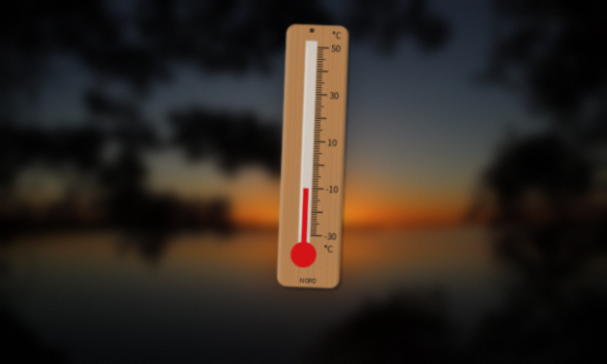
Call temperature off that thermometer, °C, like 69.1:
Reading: -10
